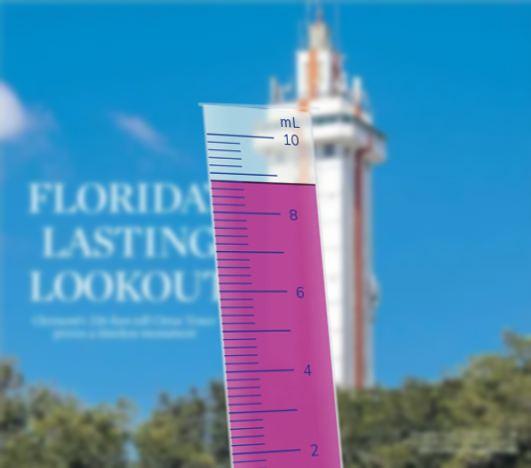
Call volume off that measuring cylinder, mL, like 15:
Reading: 8.8
